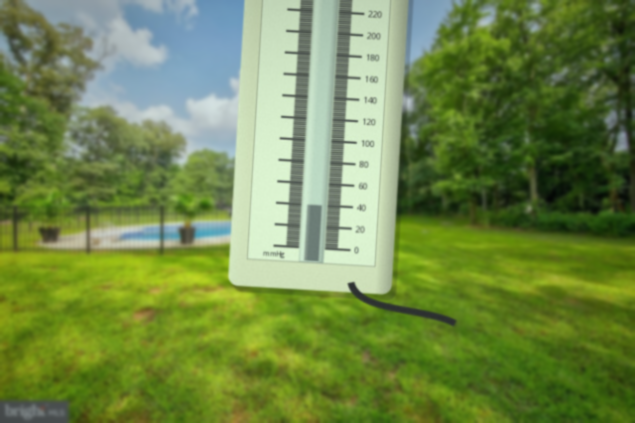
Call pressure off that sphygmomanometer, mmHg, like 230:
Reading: 40
